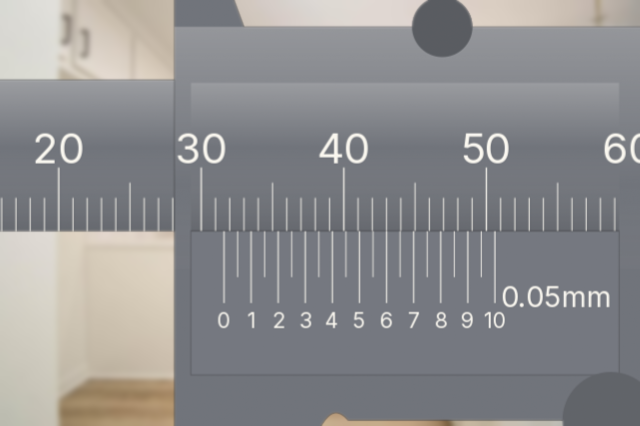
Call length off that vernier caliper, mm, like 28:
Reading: 31.6
